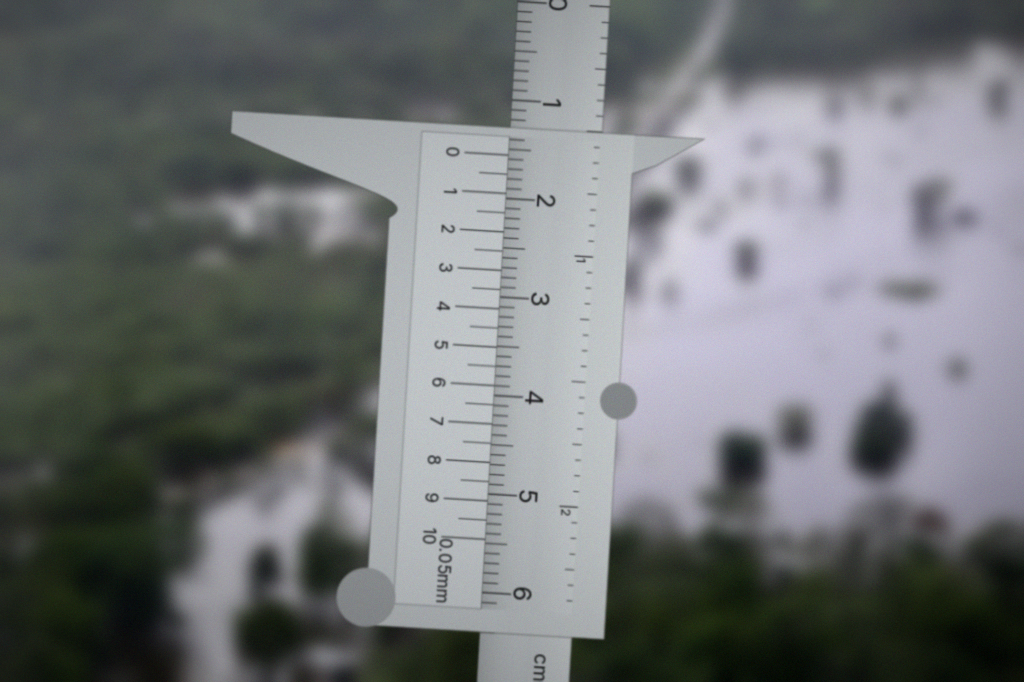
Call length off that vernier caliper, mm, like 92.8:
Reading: 15.6
